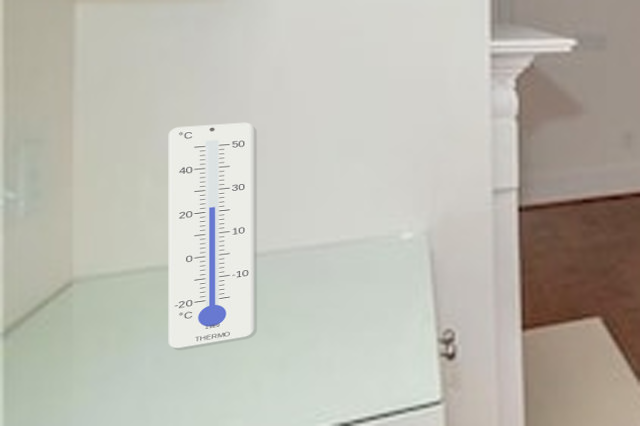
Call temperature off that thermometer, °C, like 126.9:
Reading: 22
